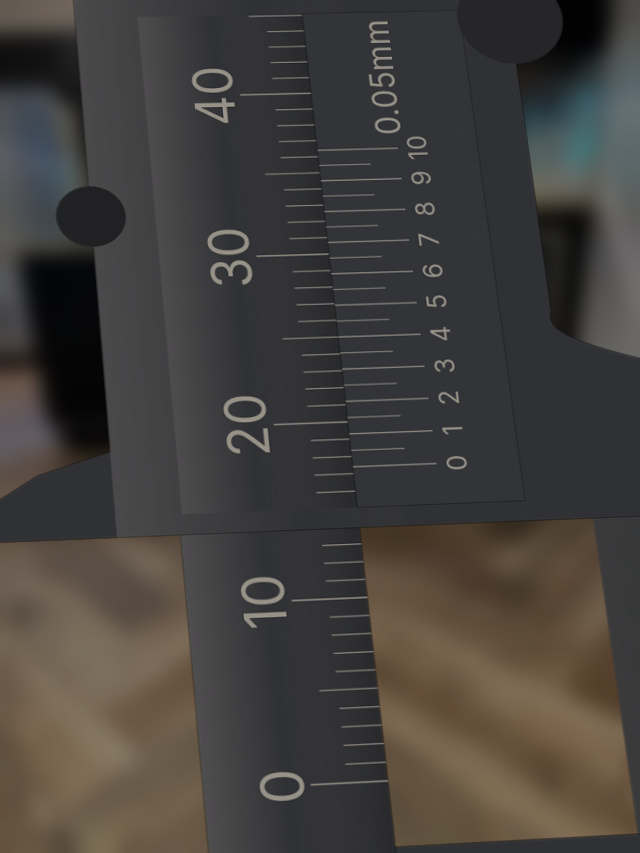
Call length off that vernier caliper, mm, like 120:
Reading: 17.4
